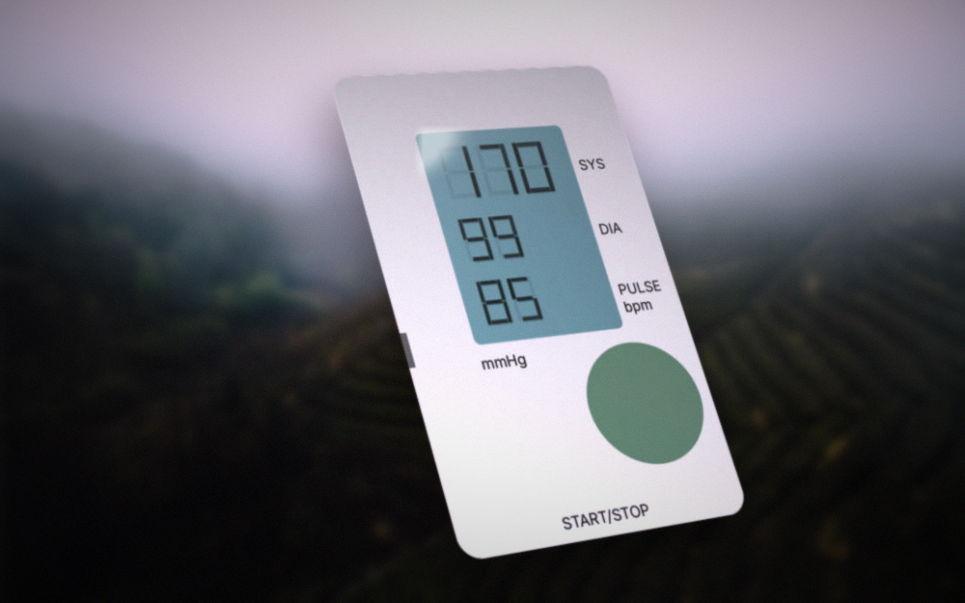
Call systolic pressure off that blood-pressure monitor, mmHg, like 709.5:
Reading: 170
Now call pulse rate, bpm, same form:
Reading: 85
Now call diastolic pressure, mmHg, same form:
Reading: 99
